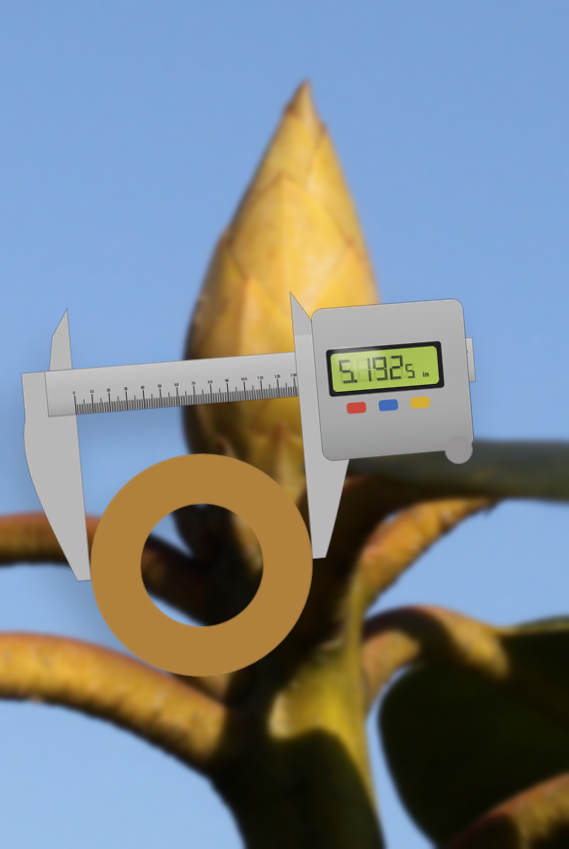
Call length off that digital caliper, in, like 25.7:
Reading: 5.1925
